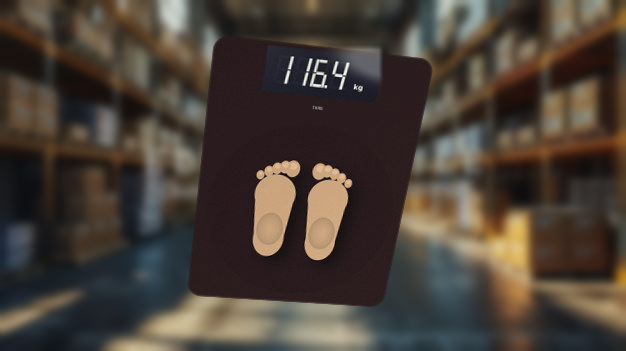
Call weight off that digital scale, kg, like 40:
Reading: 116.4
